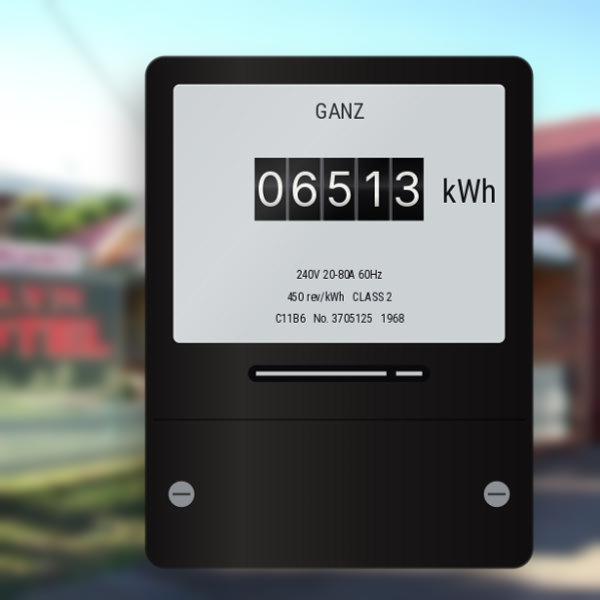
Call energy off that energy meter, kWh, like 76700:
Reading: 6513
